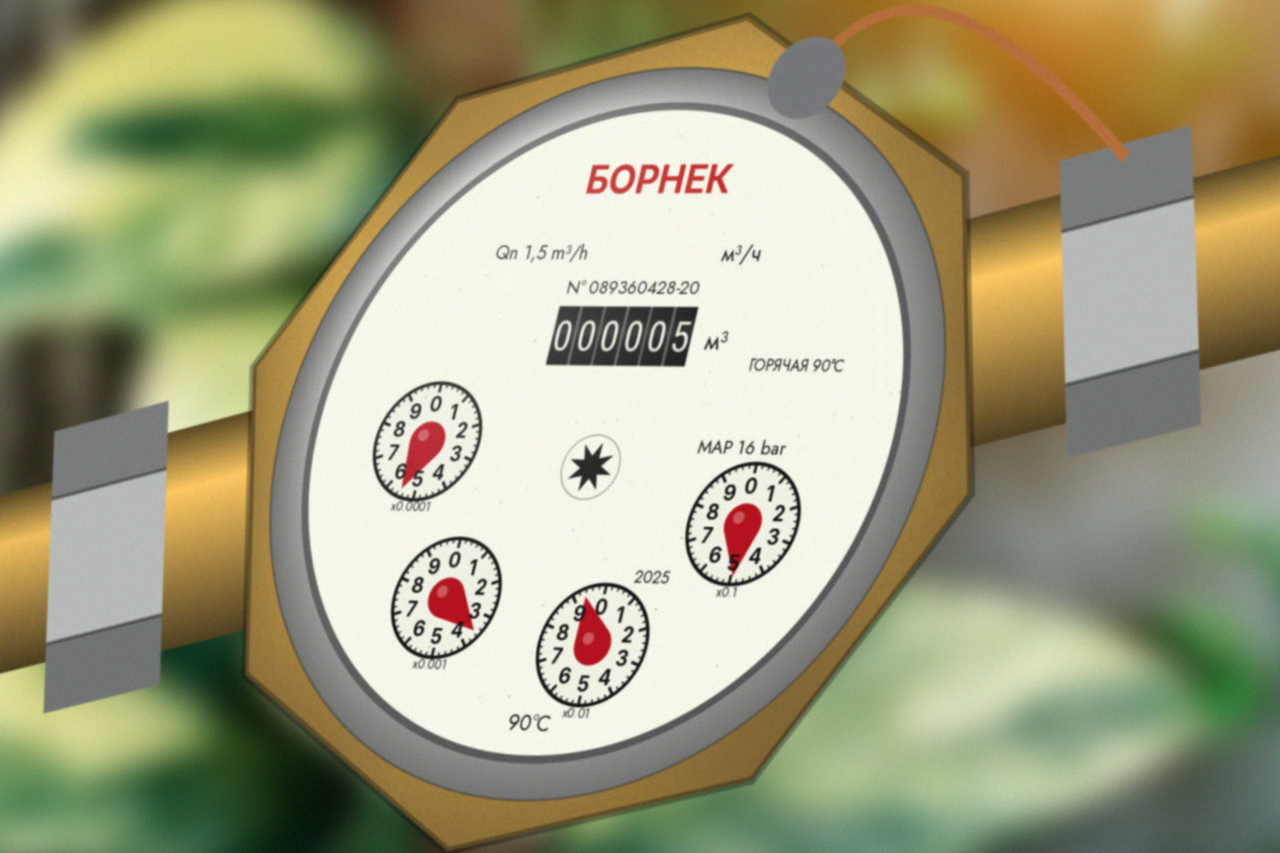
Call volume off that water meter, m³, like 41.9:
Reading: 5.4935
